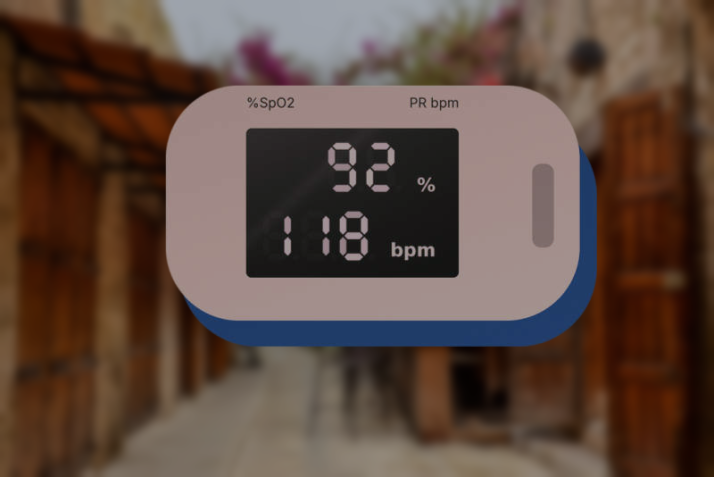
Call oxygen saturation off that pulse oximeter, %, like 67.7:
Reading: 92
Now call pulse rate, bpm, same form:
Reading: 118
